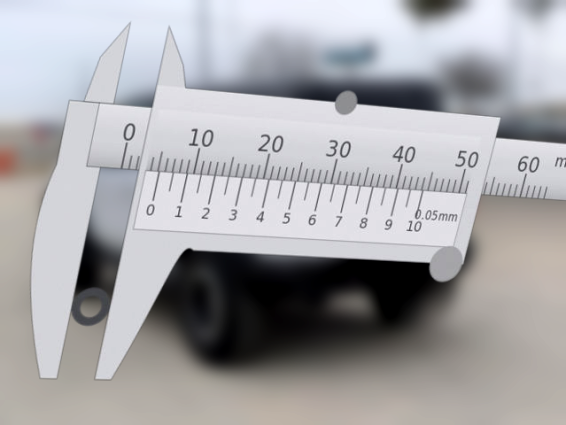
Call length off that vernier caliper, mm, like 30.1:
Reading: 5.2
